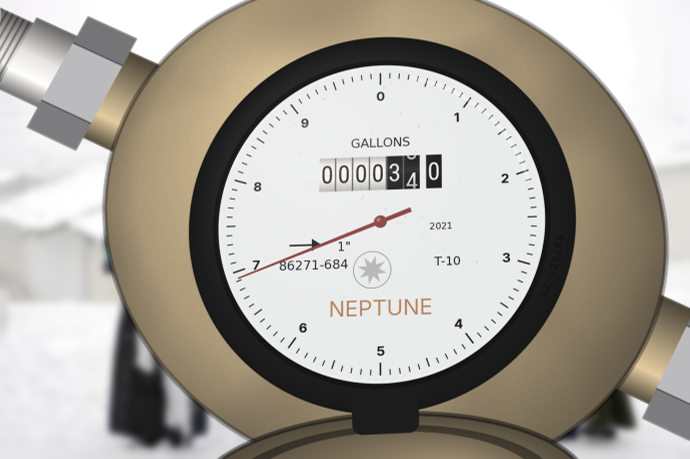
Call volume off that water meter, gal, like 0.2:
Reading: 336.9
